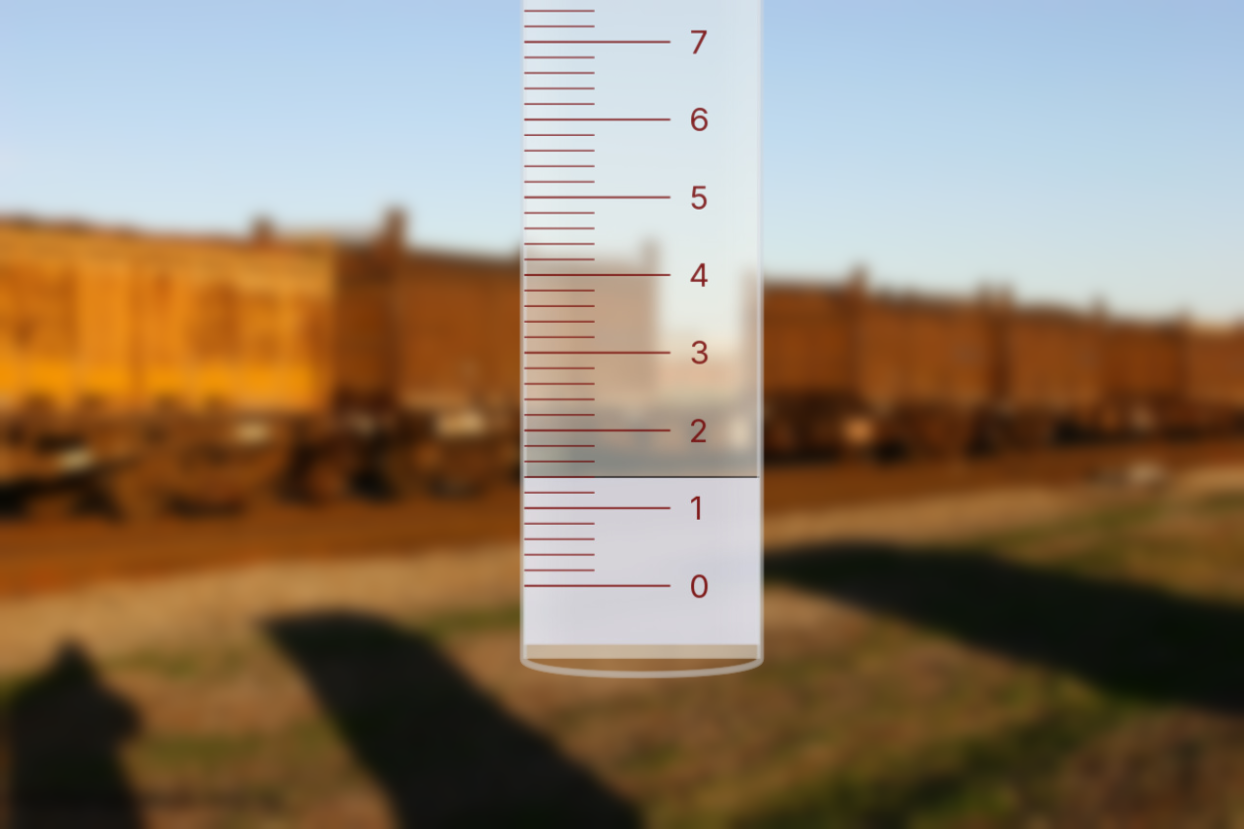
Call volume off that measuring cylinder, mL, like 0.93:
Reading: 1.4
